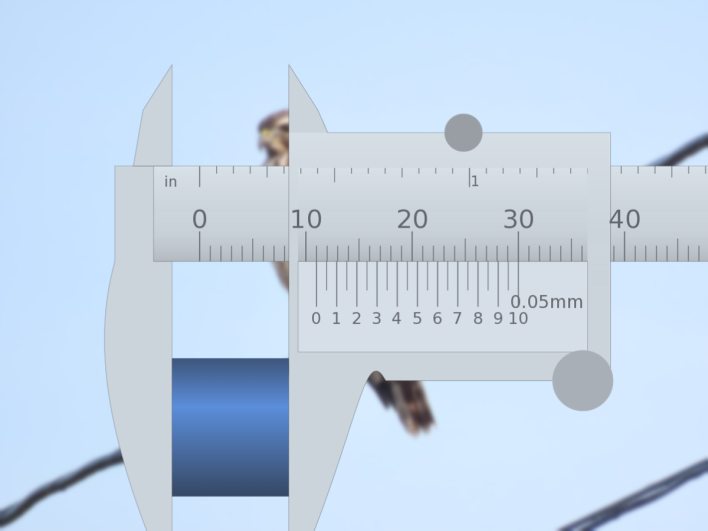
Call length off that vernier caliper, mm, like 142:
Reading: 11.0
